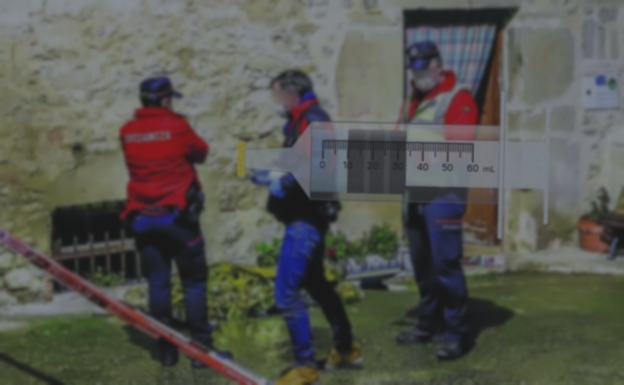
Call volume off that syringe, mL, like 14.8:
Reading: 10
